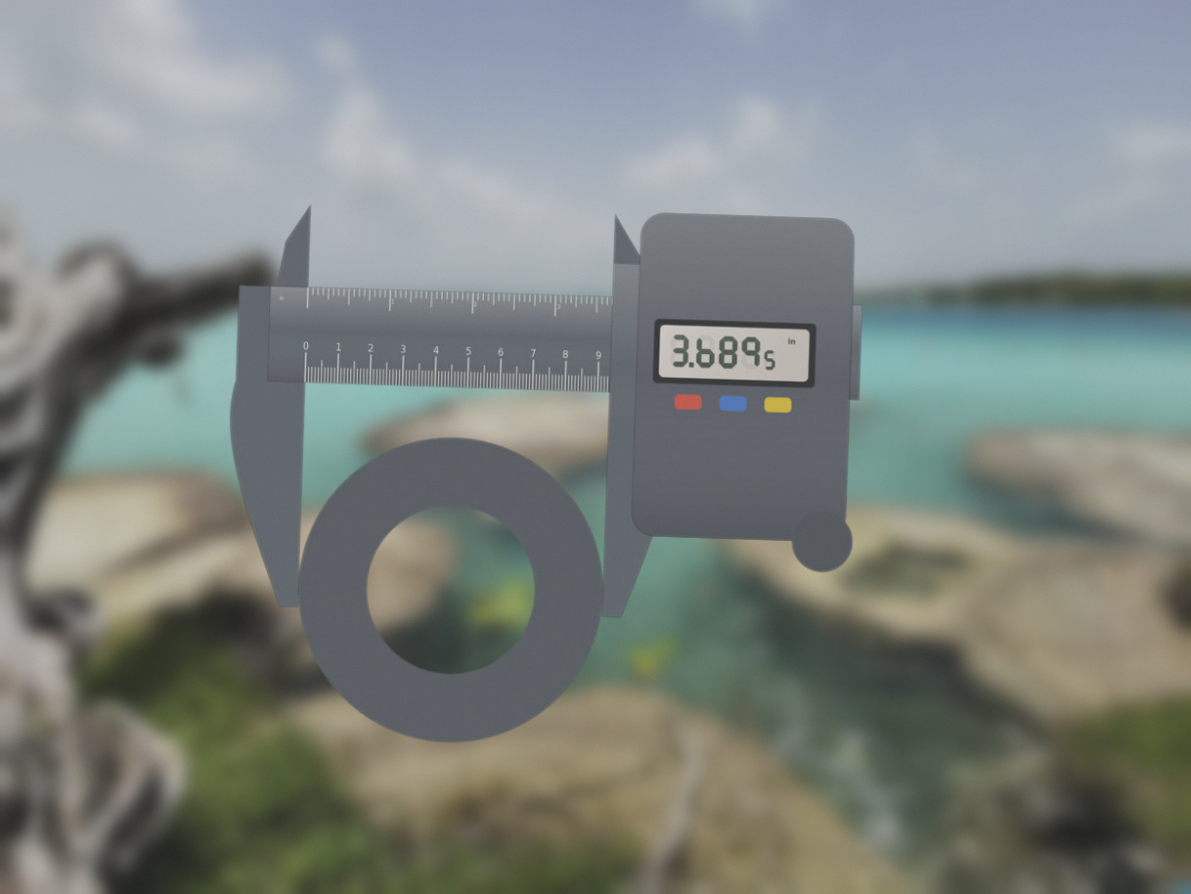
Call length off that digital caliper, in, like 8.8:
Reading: 3.6895
